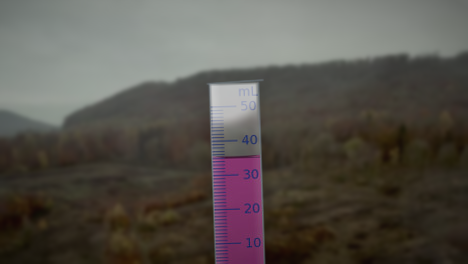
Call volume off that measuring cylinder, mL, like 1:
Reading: 35
